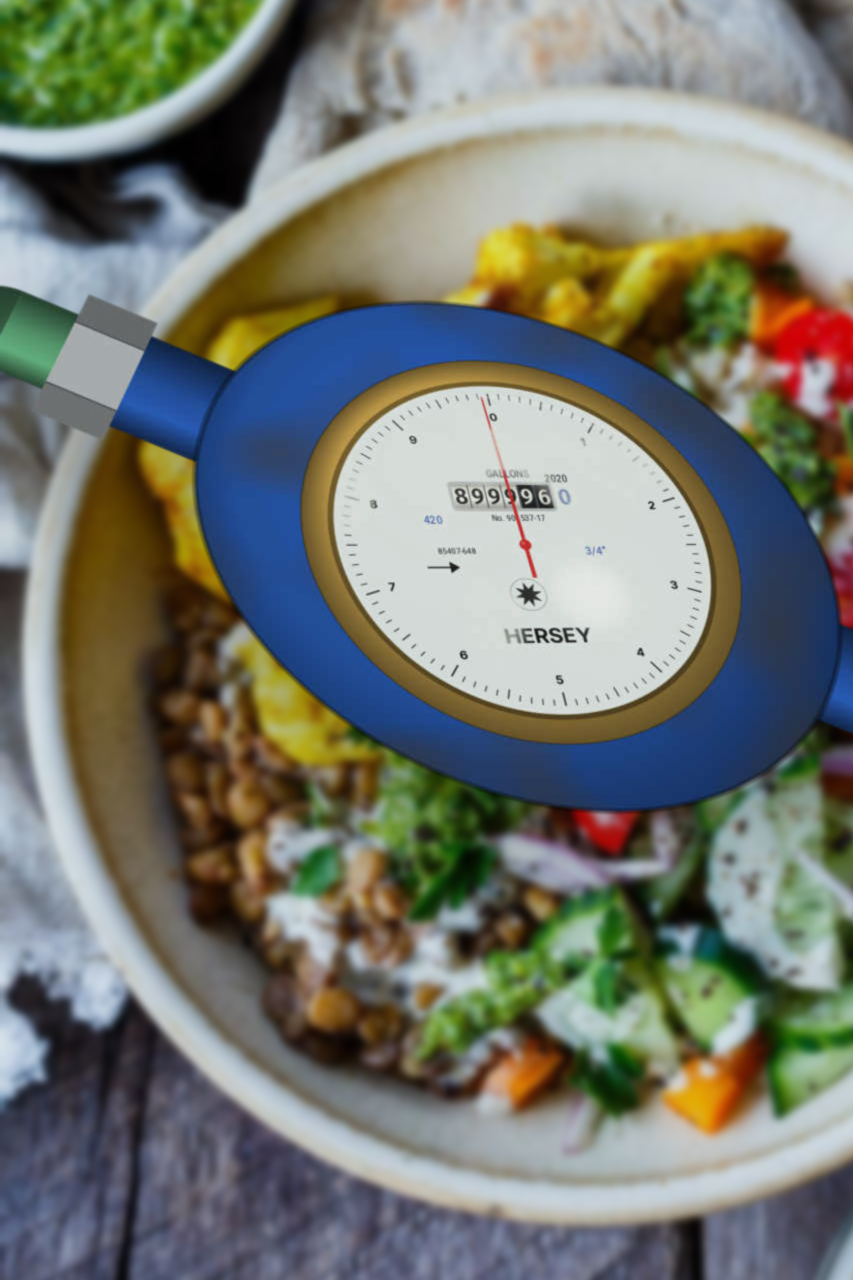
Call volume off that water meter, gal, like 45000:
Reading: 8999959.9
